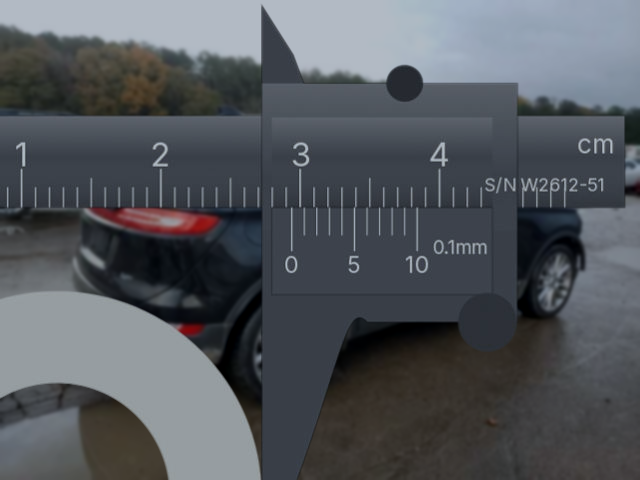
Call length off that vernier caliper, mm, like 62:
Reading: 29.4
